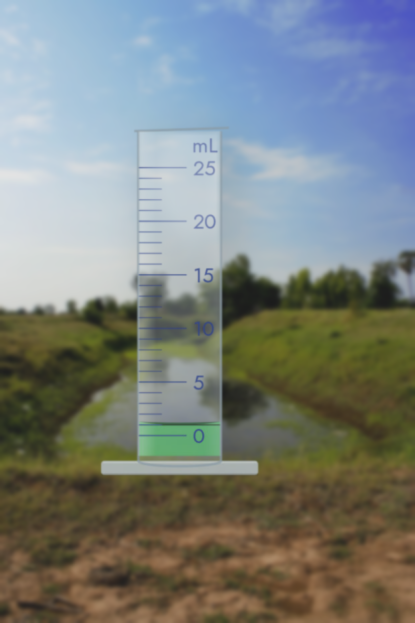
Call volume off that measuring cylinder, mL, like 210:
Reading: 1
